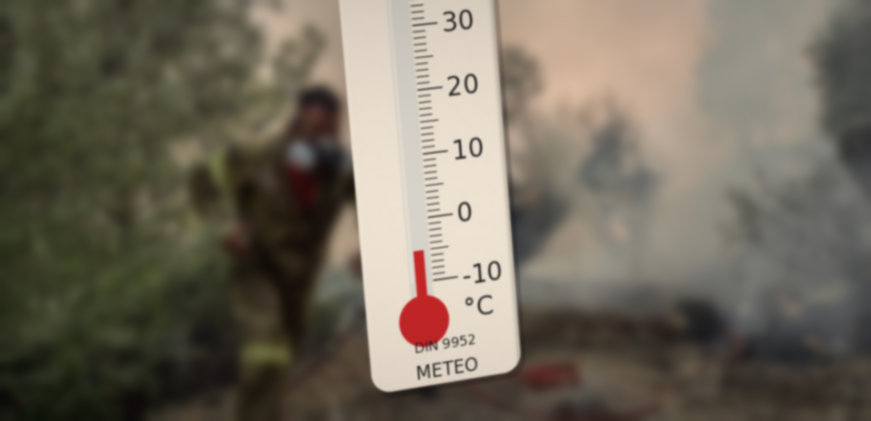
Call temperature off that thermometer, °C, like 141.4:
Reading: -5
